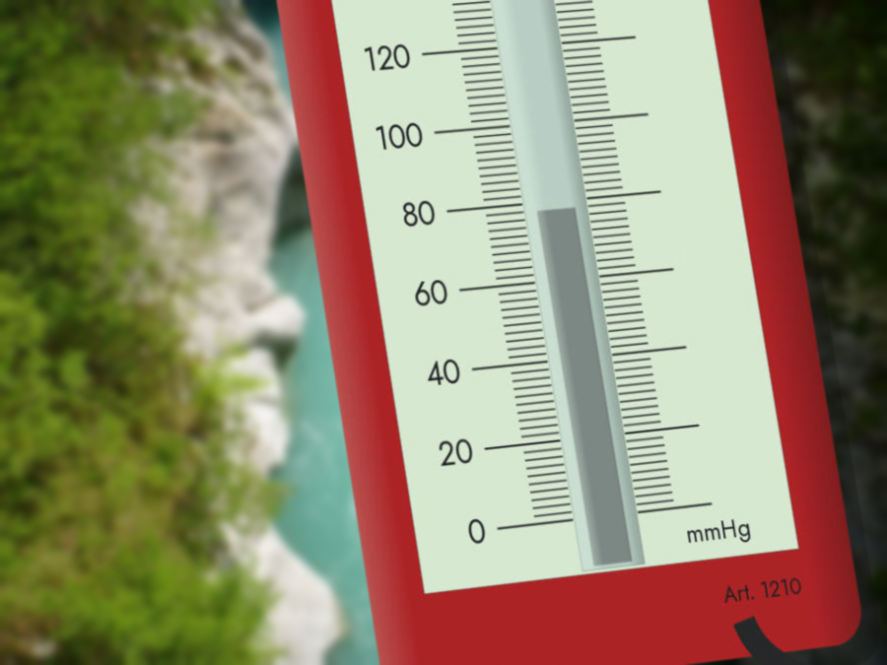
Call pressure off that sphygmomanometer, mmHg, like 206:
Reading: 78
